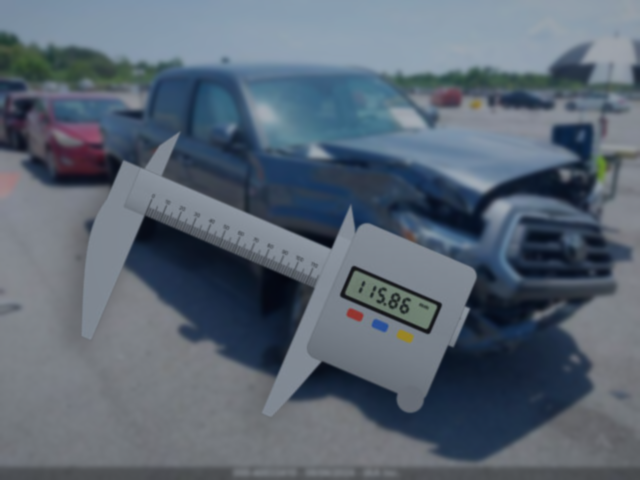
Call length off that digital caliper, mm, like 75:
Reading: 115.86
